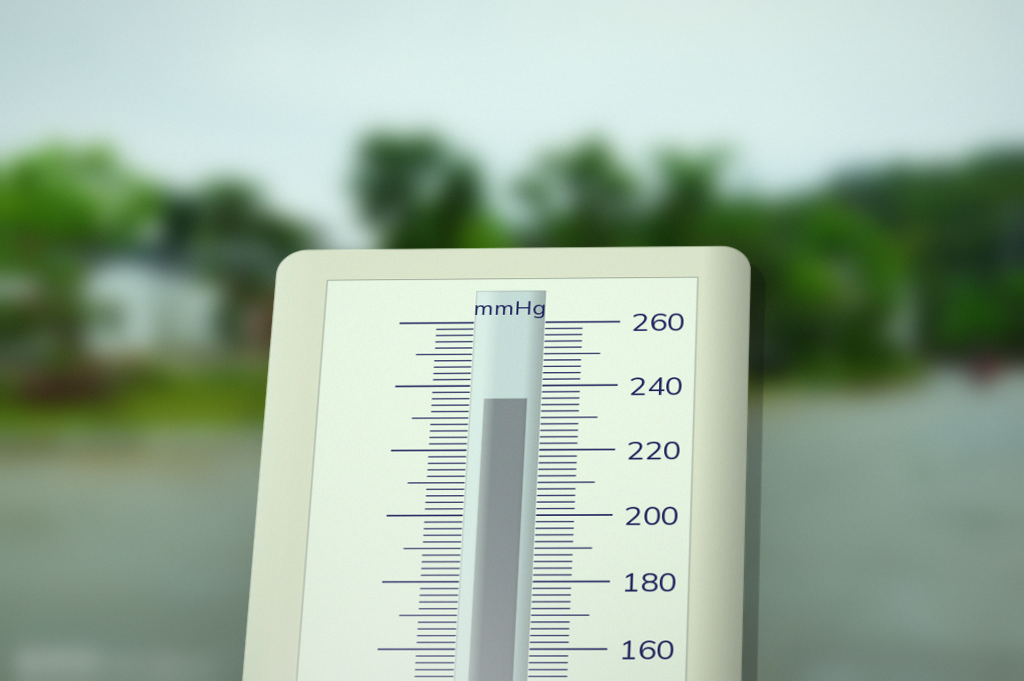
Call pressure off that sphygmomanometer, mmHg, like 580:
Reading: 236
